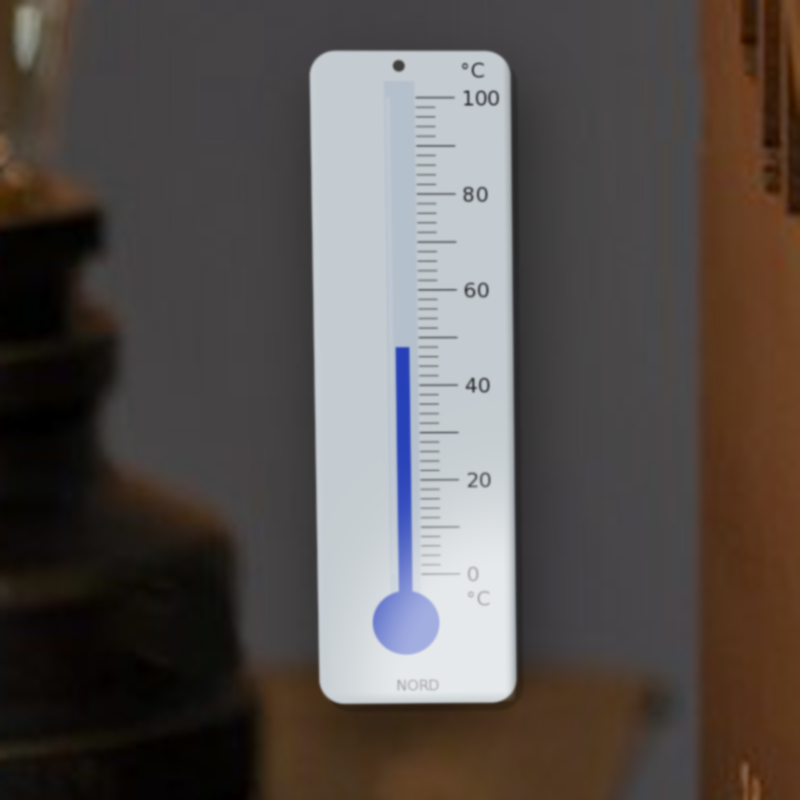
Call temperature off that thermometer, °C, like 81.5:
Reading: 48
